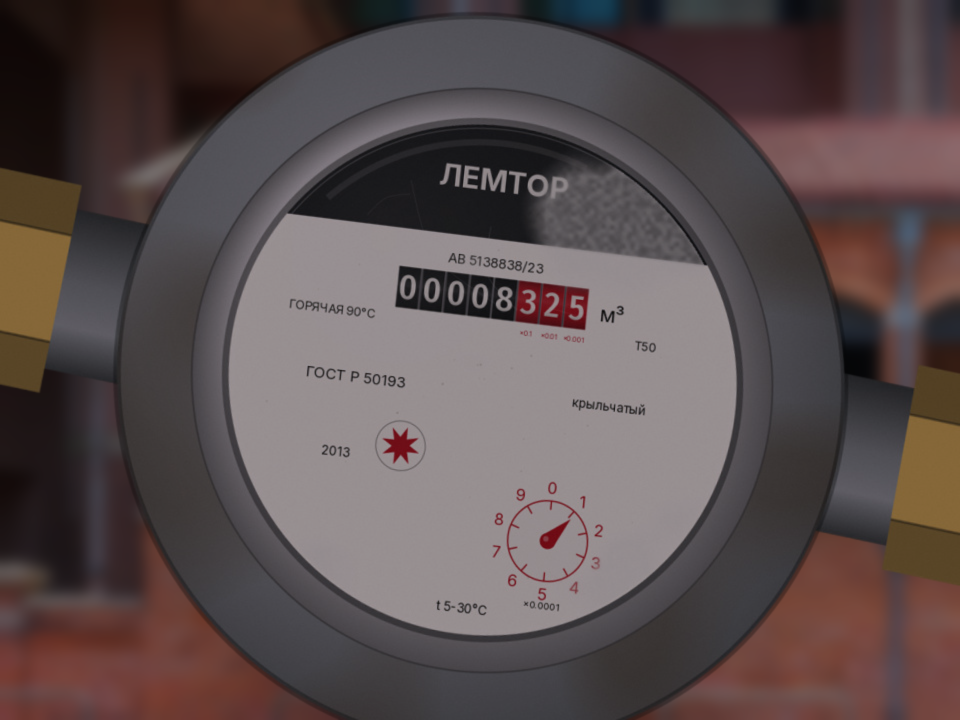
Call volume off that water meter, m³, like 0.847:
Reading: 8.3251
